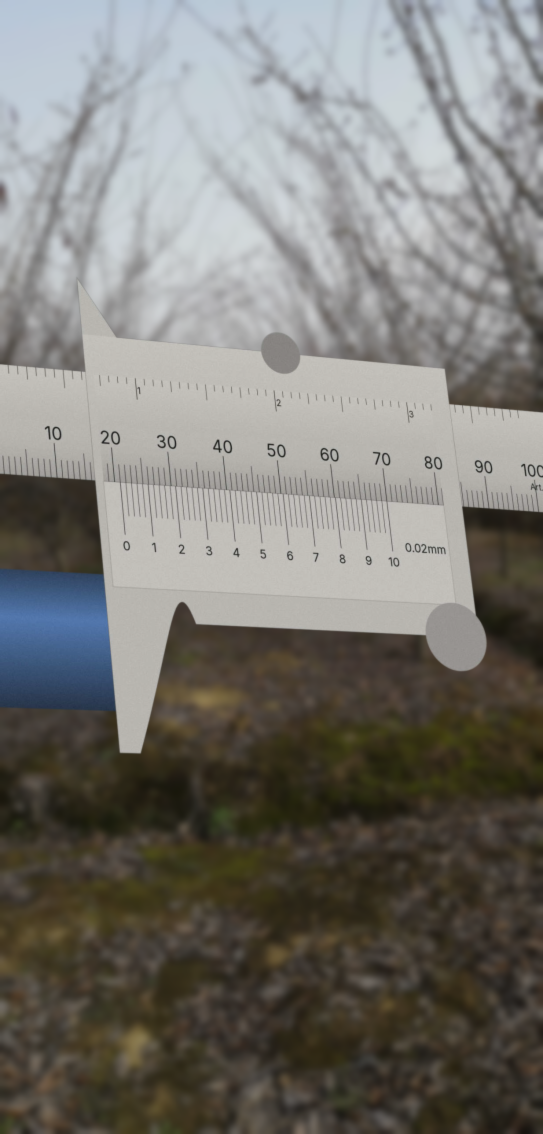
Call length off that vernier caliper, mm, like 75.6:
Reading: 21.0
